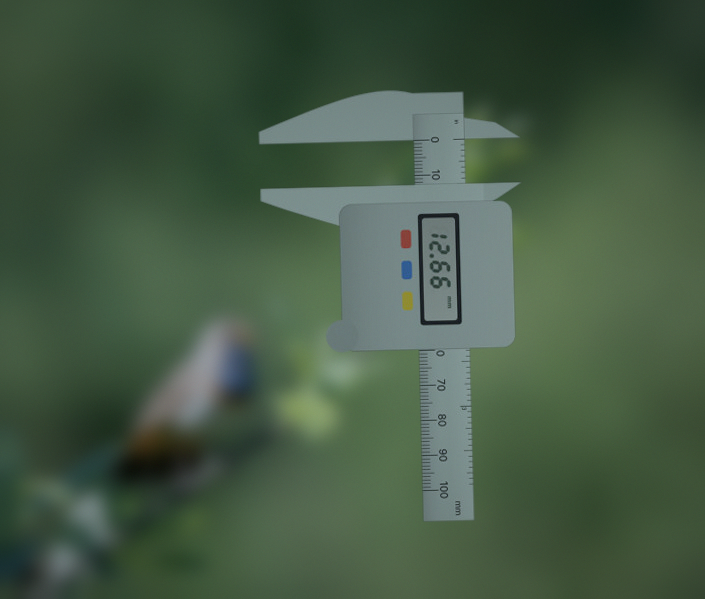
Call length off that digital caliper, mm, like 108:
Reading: 12.66
